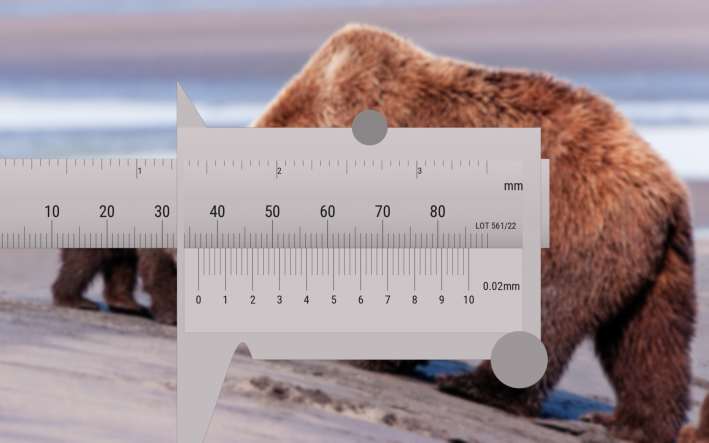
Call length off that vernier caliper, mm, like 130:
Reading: 36.6
